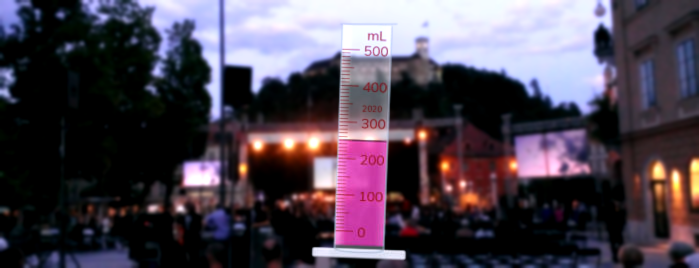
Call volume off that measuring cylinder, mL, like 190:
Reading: 250
